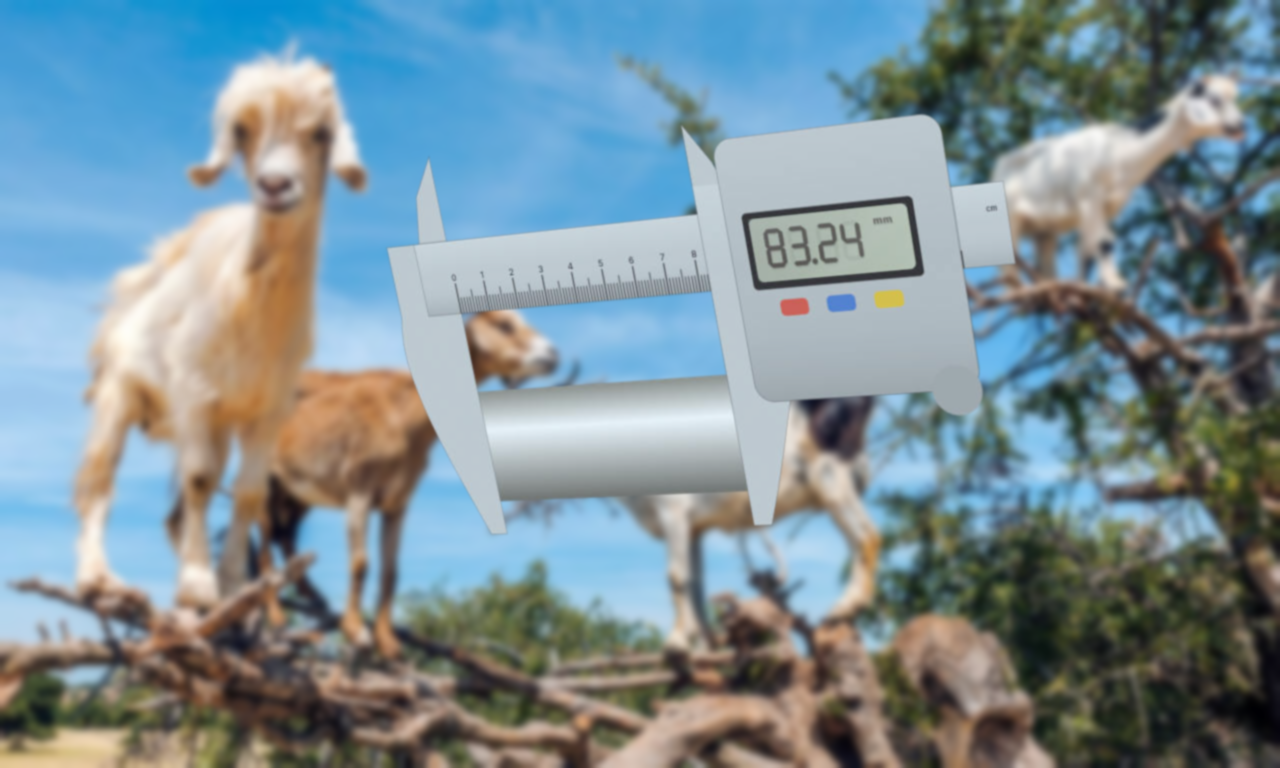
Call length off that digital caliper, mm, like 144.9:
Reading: 83.24
